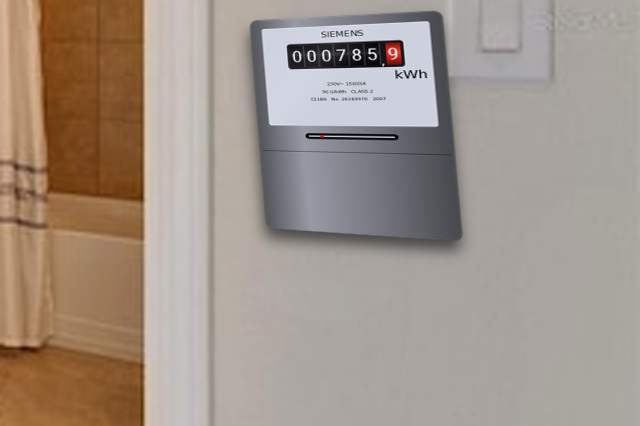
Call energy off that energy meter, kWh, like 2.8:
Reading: 785.9
